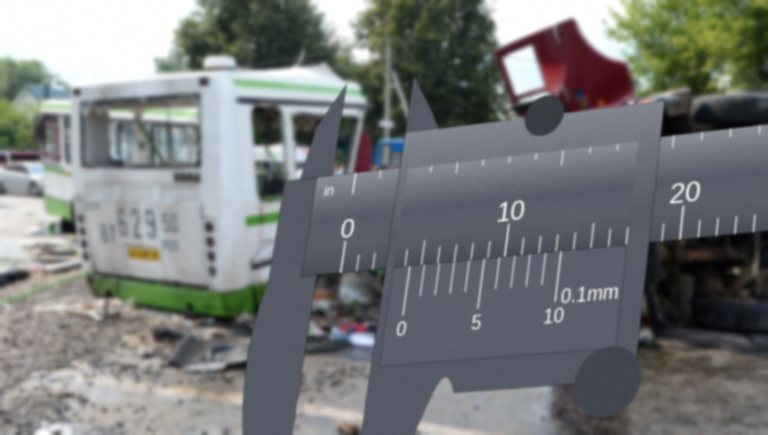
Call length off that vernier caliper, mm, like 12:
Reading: 4.3
